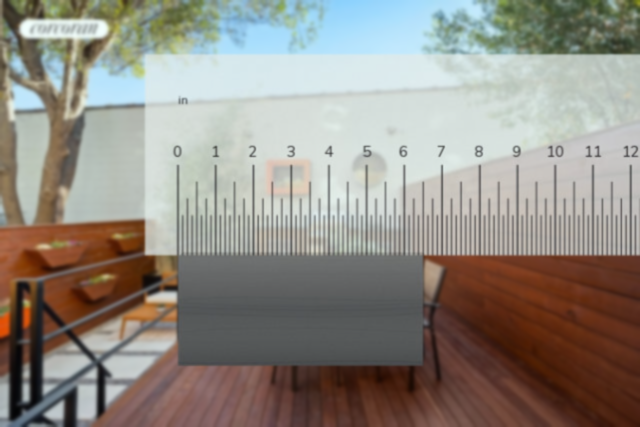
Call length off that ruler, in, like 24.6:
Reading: 6.5
